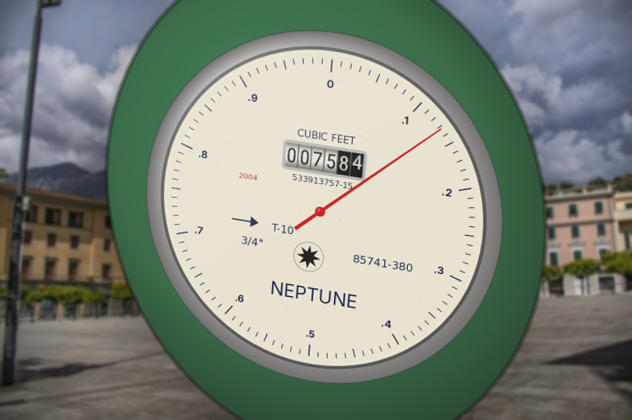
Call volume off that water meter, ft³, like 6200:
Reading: 7584.13
